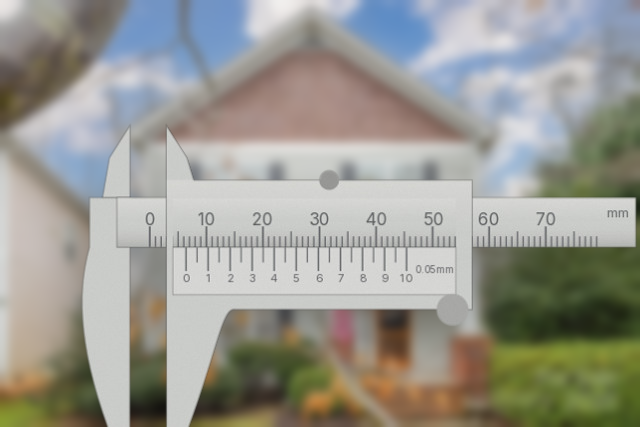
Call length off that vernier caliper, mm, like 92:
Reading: 6.4
